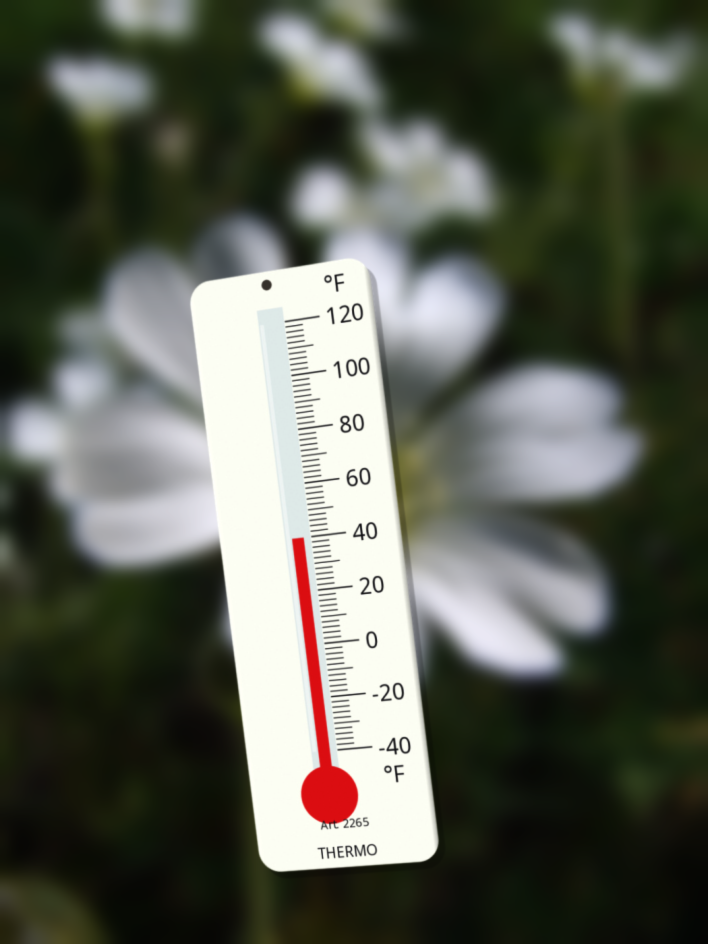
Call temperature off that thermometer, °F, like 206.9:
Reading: 40
